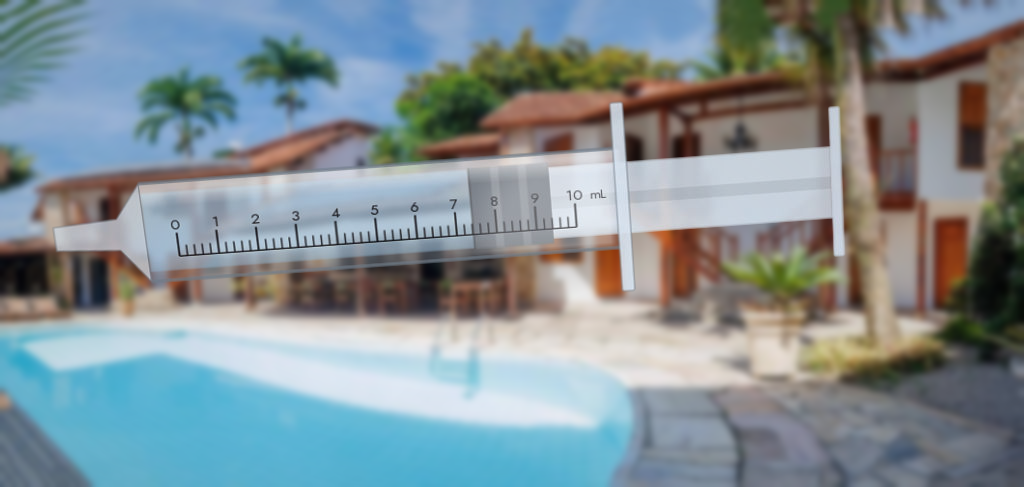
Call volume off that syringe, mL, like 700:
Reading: 7.4
